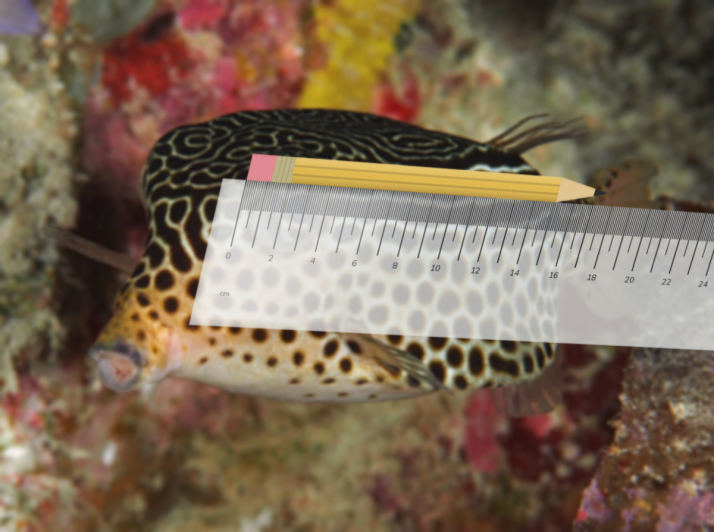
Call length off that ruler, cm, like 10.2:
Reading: 17.5
